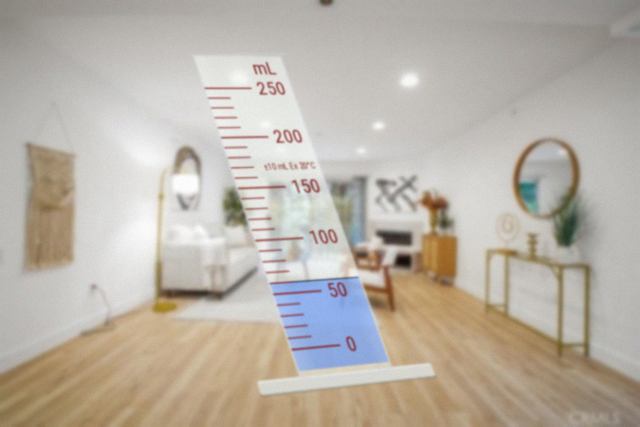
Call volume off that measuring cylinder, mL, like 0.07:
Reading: 60
